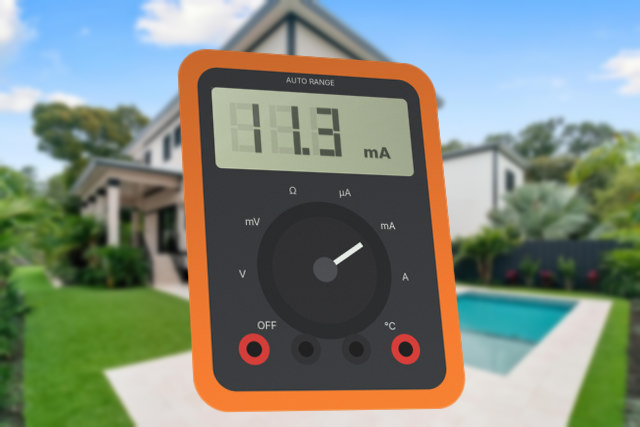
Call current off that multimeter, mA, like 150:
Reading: 11.3
